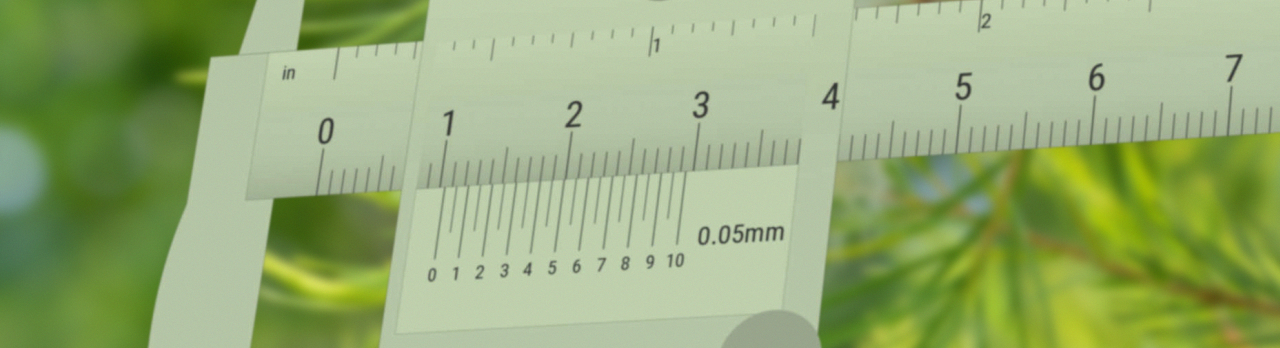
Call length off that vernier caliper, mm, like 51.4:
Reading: 10.4
